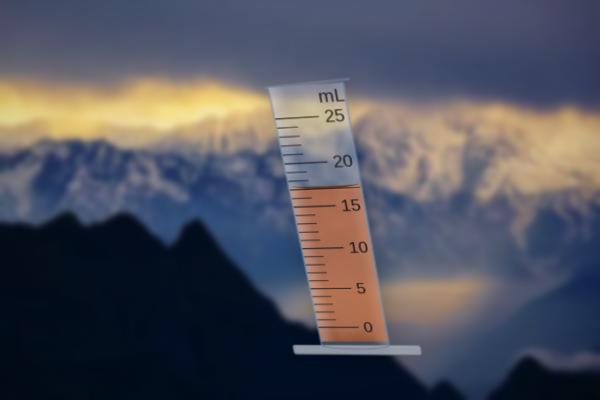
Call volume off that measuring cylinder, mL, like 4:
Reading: 17
